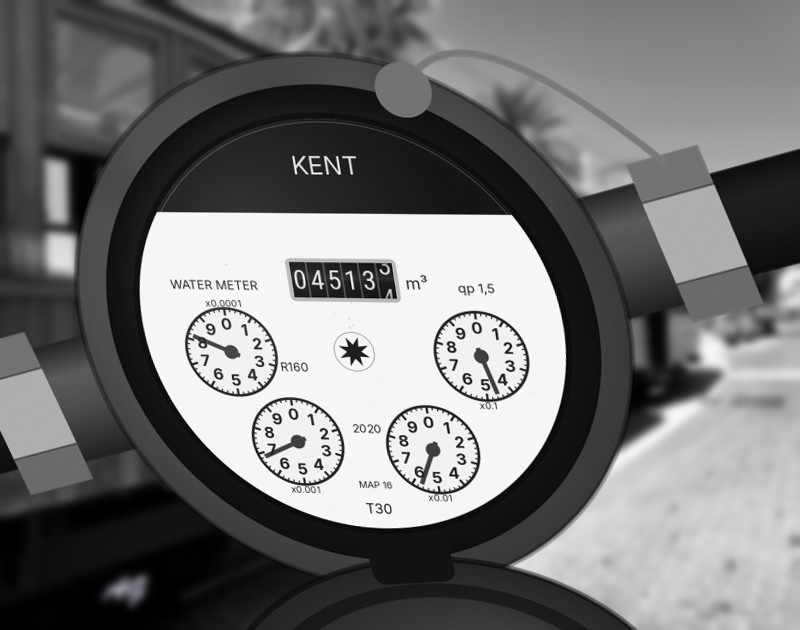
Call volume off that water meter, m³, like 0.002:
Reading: 45133.4568
